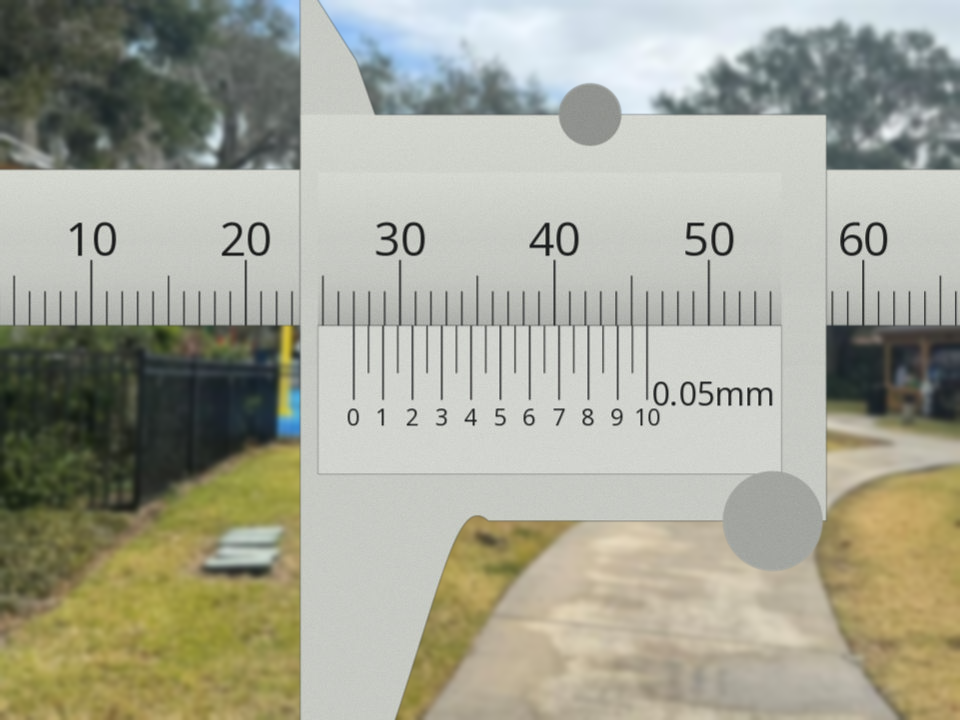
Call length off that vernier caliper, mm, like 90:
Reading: 27.0
